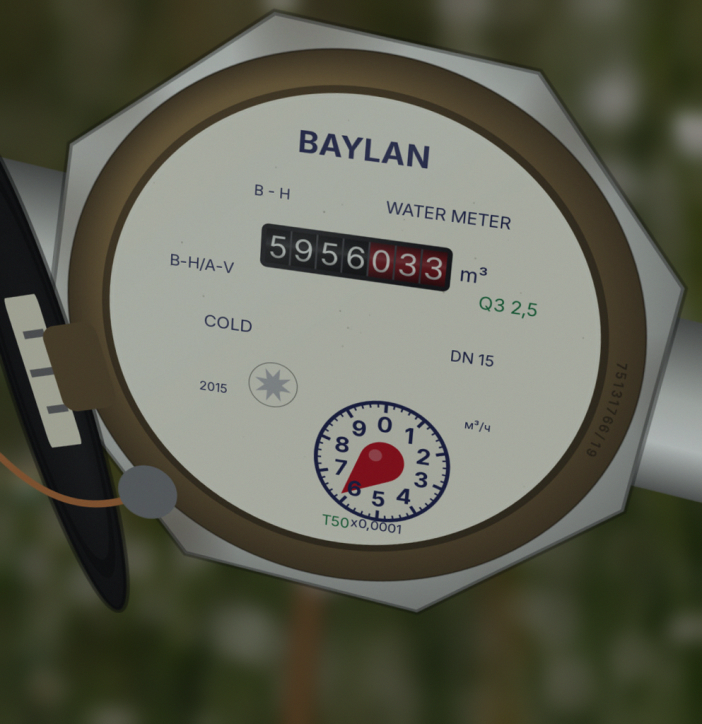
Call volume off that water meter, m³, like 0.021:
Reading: 5956.0336
